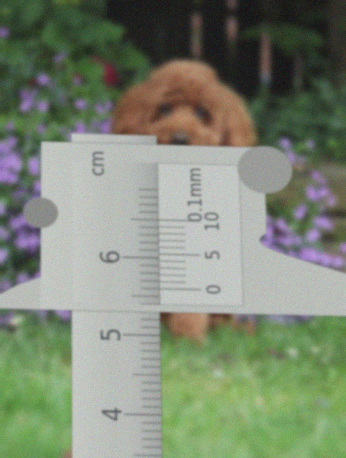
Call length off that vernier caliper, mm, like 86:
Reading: 56.0
